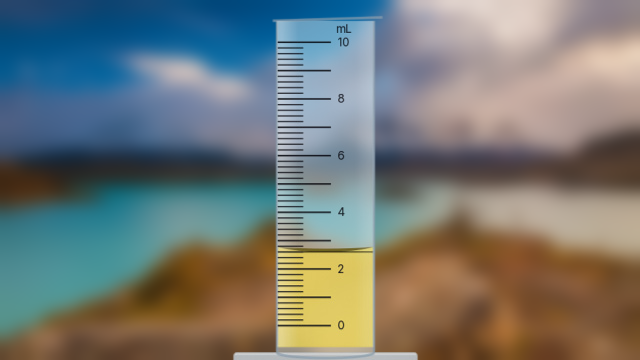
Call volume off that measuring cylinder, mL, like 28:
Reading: 2.6
